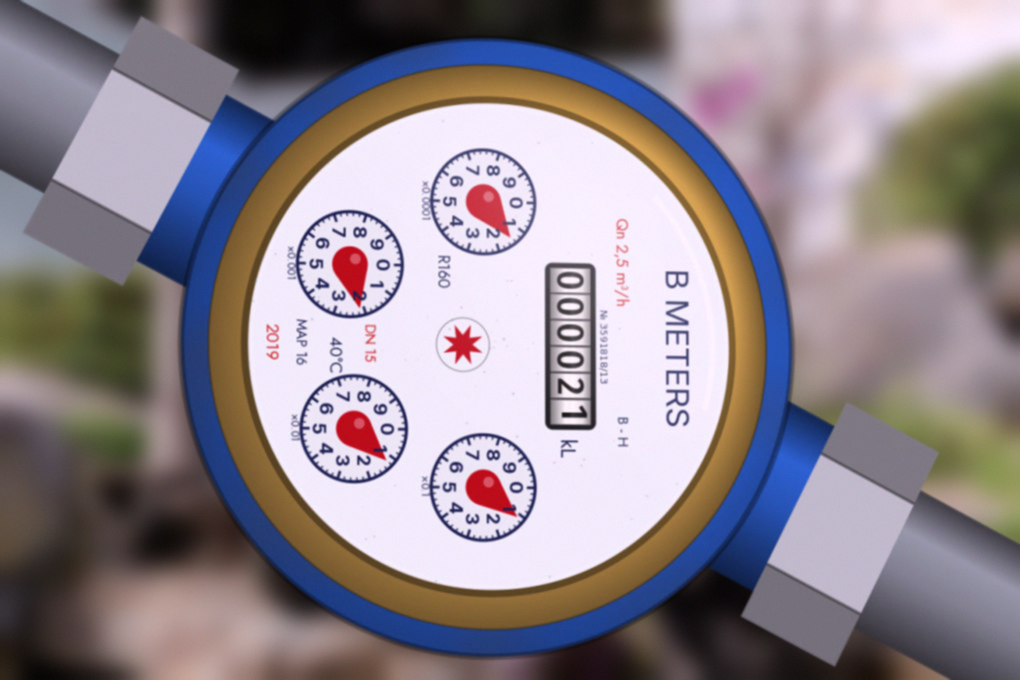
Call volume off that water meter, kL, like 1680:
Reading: 21.1121
